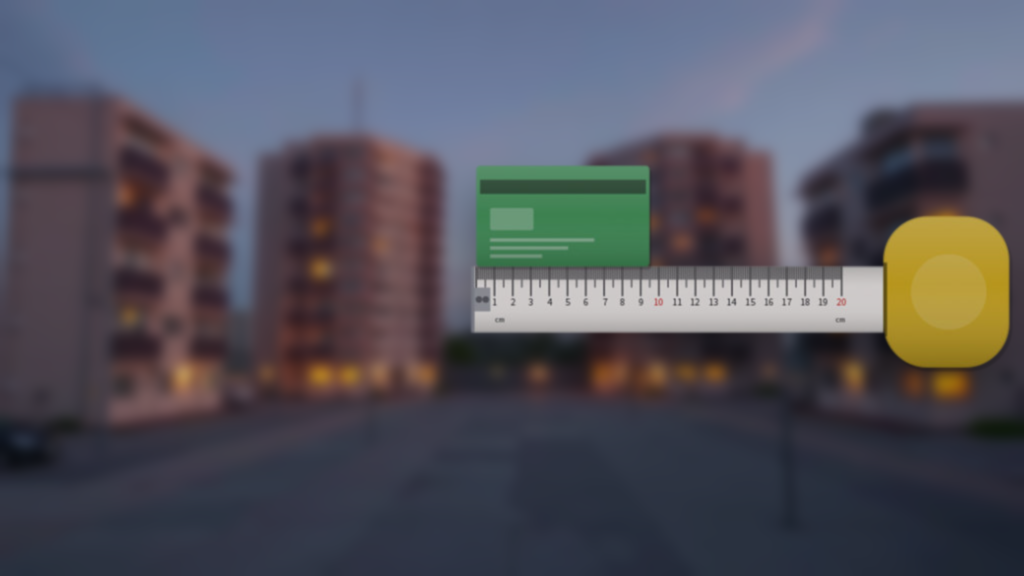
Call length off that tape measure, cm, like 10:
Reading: 9.5
